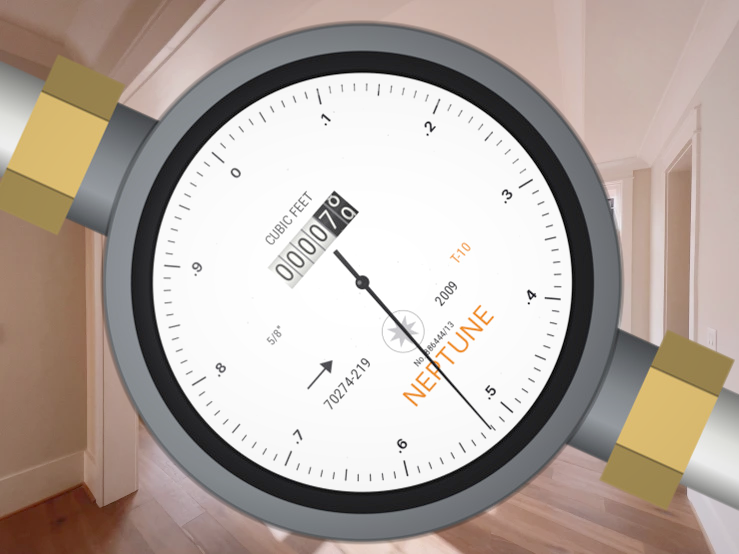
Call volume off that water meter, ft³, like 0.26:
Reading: 78.52
